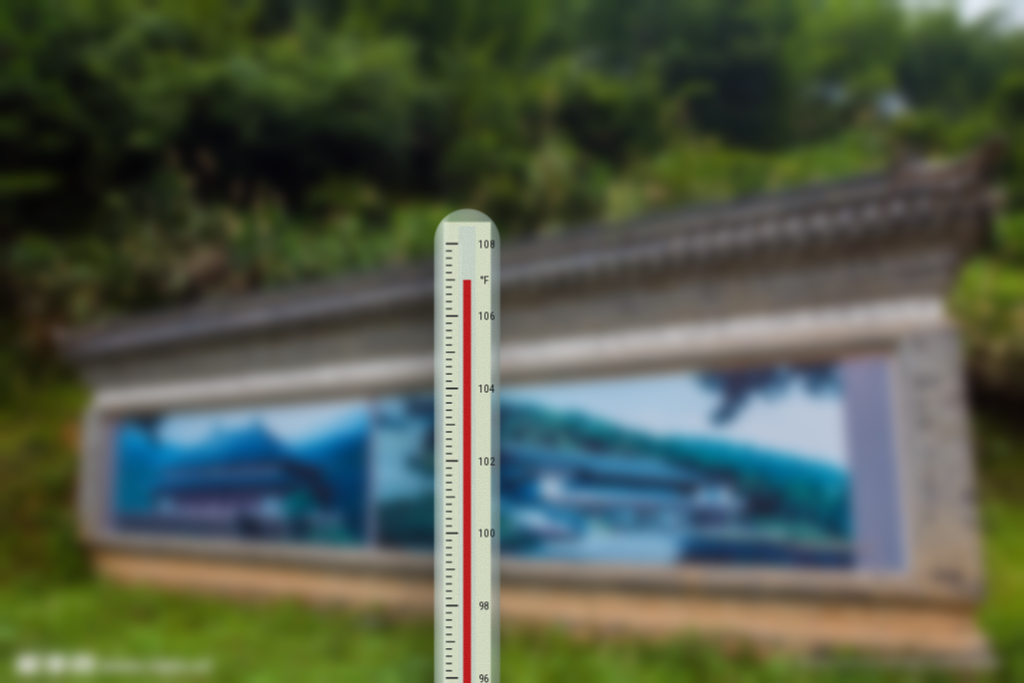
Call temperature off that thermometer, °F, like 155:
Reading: 107
